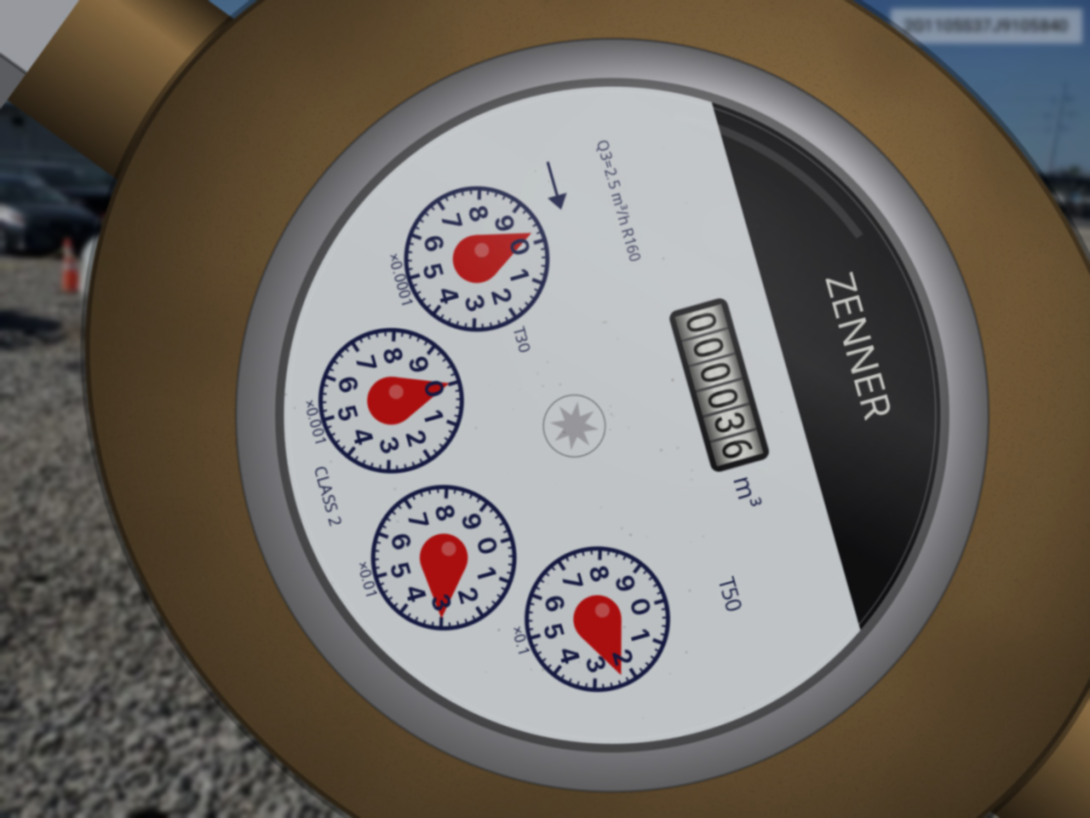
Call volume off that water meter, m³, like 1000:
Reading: 36.2299
